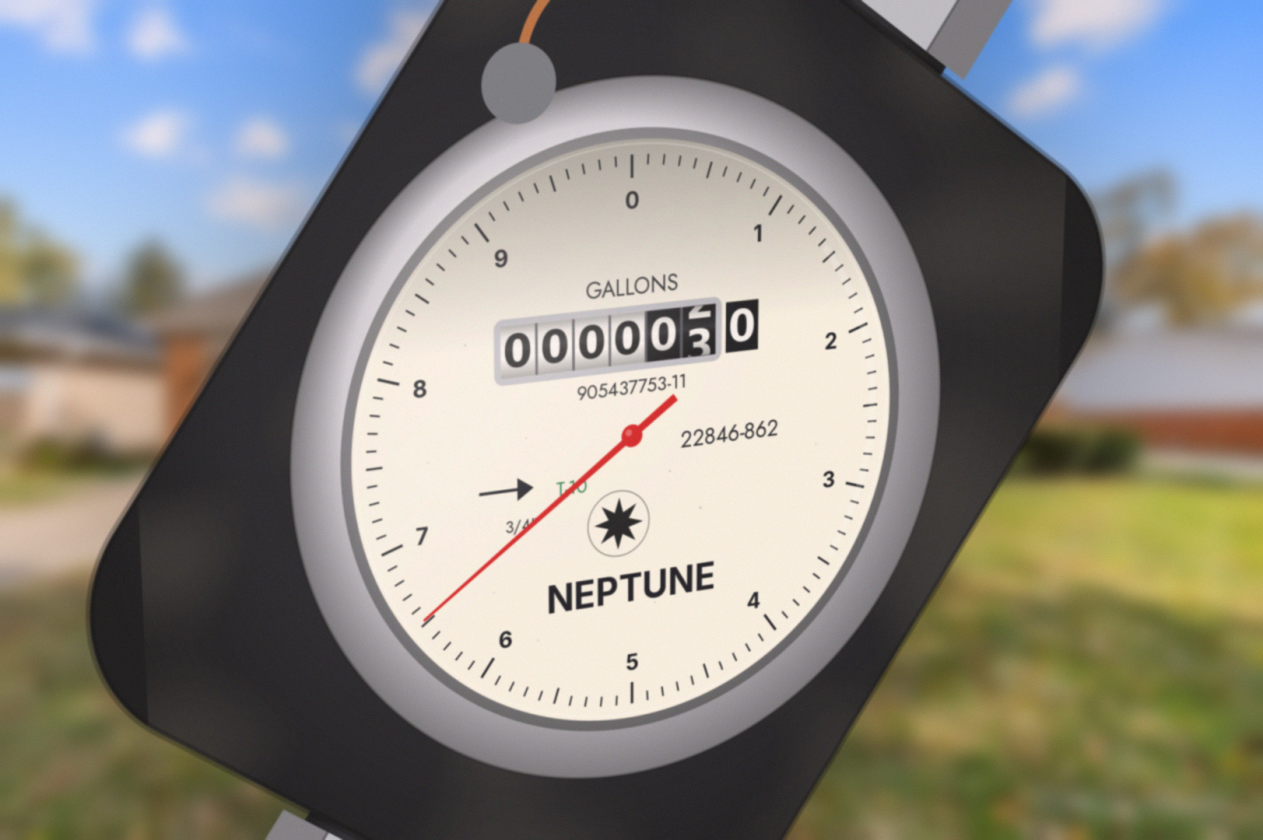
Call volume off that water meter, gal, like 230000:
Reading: 26.5
